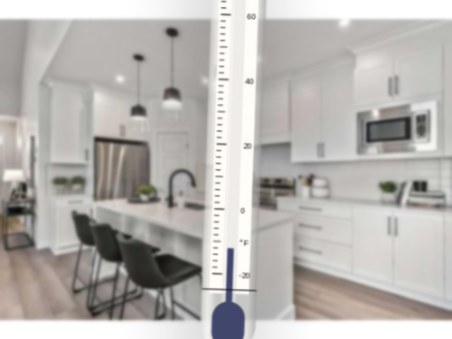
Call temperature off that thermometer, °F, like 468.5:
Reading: -12
